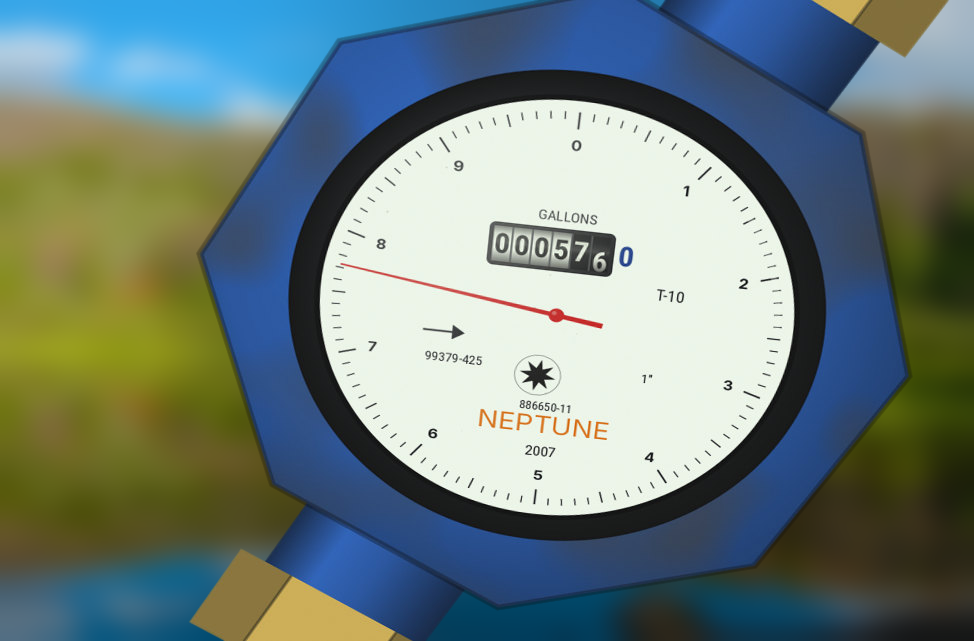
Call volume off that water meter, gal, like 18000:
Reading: 5757.7
